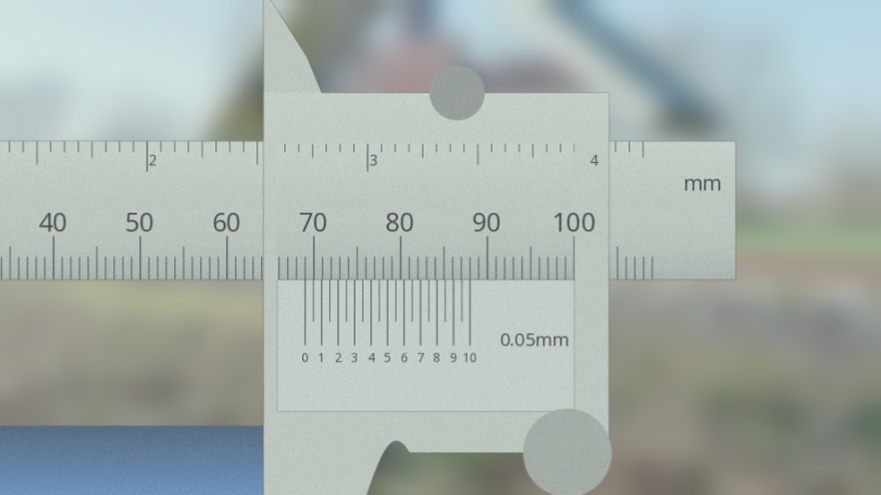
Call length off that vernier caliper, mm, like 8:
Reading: 69.0
